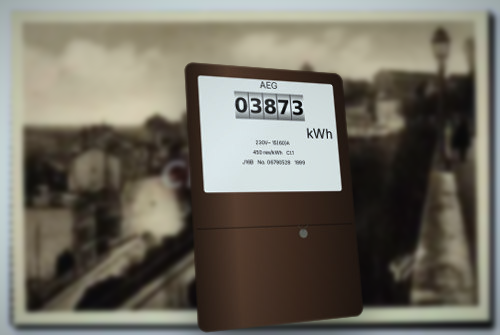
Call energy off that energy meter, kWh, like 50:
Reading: 3873
